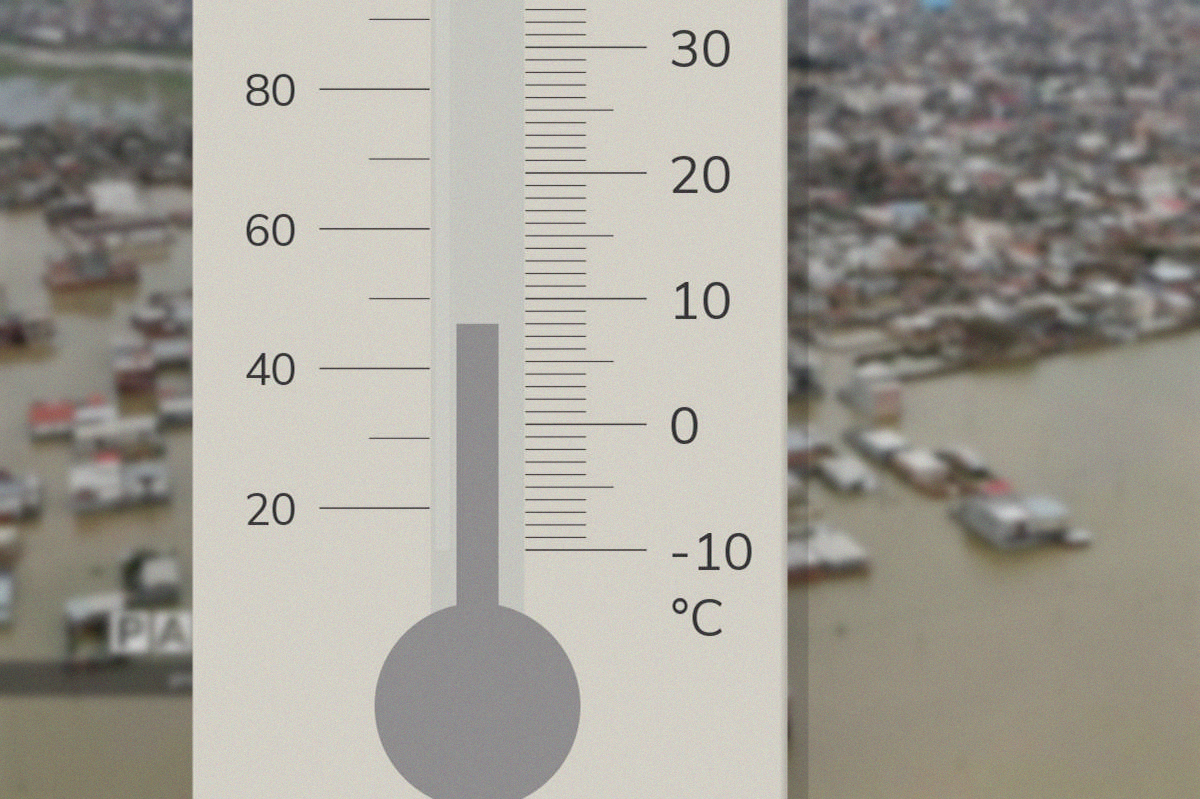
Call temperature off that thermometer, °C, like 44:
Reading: 8
